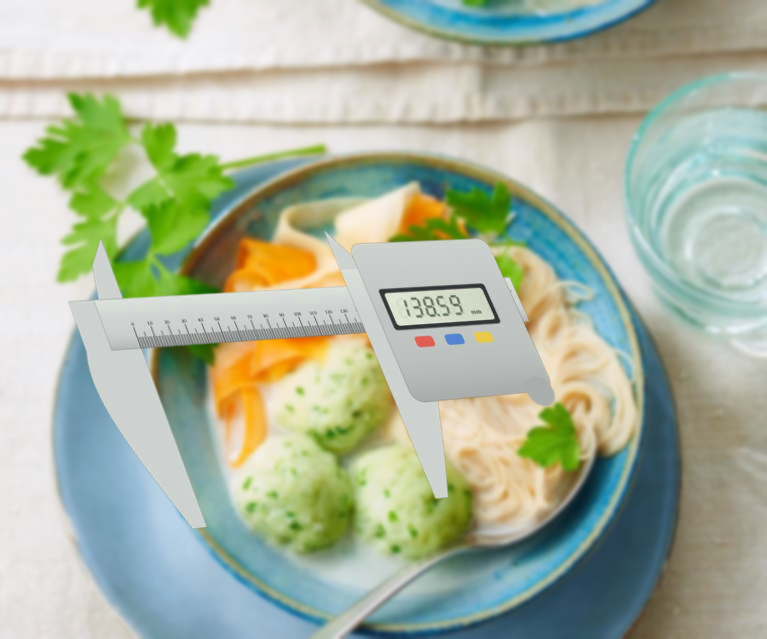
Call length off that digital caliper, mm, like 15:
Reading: 138.59
